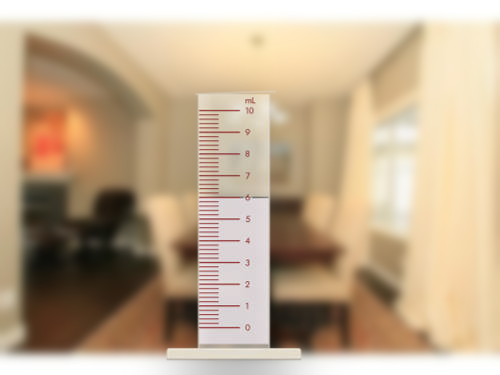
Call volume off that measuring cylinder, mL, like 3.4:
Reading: 6
